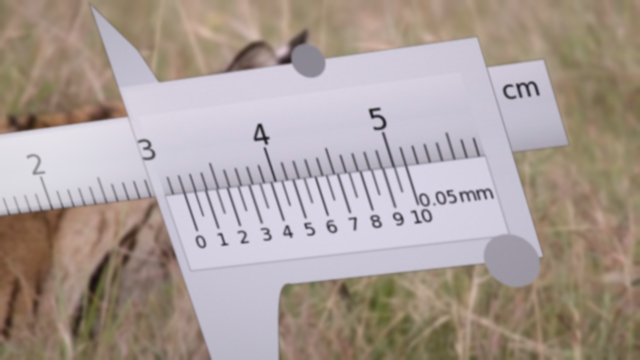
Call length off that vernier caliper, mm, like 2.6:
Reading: 32.0
